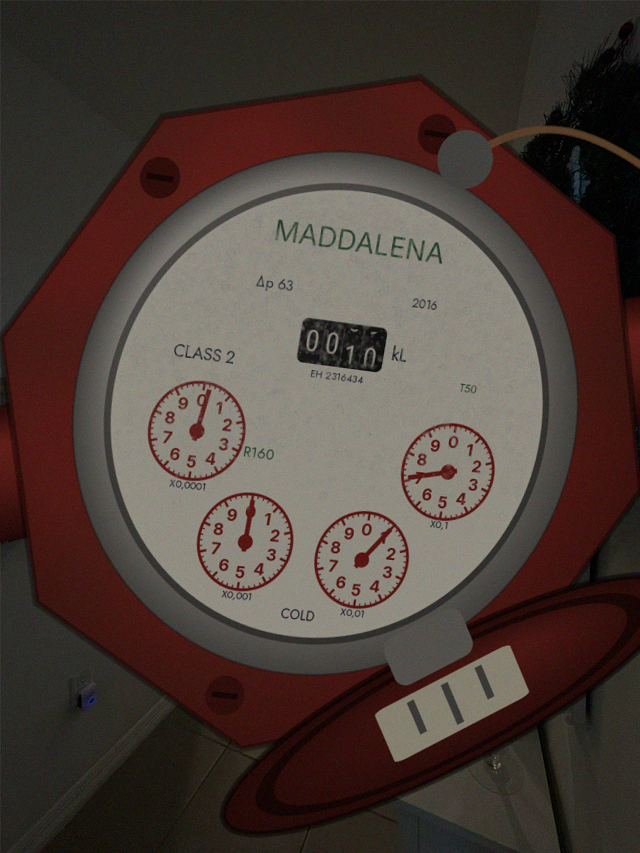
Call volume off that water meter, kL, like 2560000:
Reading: 9.7100
